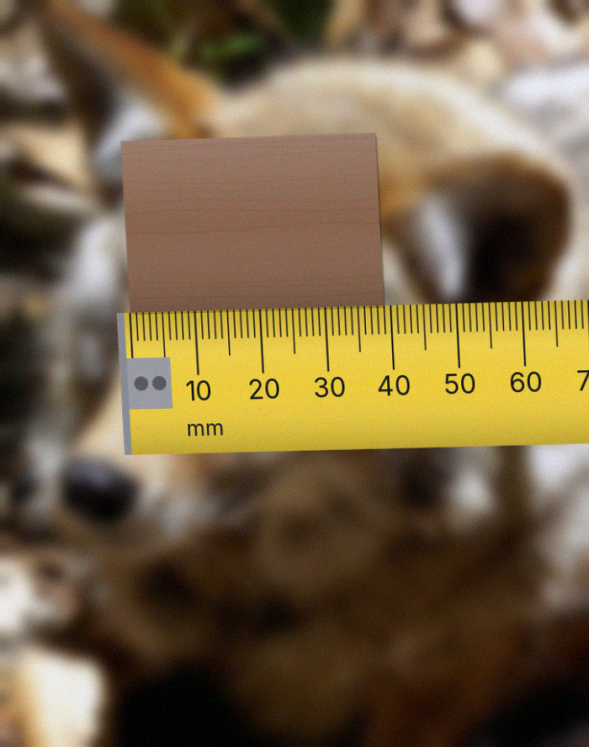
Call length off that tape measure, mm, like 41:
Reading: 39
